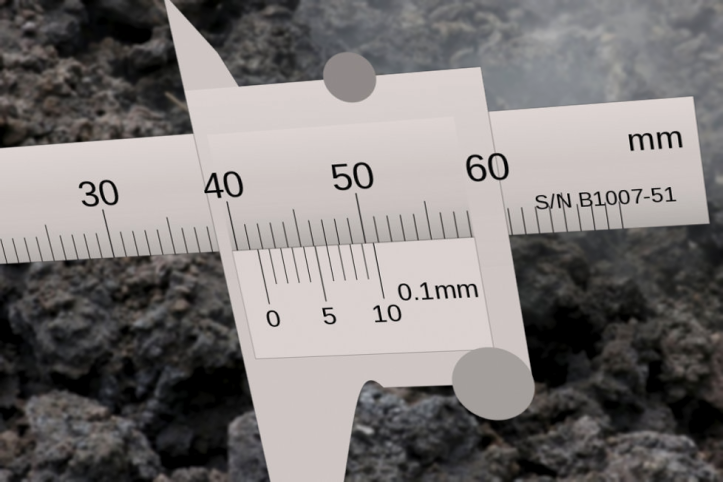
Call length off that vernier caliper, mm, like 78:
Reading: 41.6
